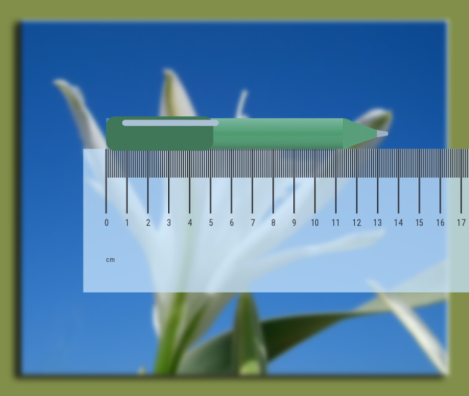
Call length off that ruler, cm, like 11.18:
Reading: 13.5
